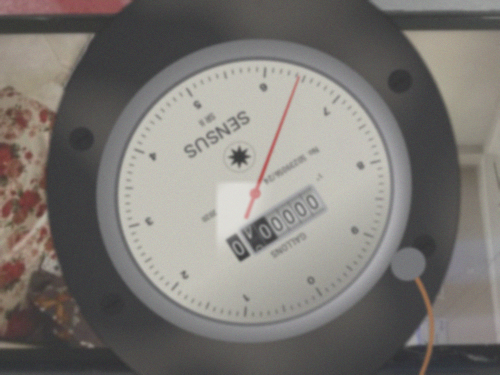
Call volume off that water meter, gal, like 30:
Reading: 36.4
